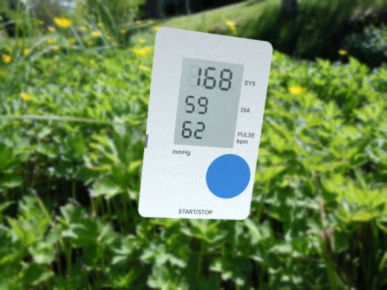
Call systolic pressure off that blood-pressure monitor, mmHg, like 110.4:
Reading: 168
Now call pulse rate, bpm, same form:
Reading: 62
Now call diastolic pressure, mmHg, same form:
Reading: 59
